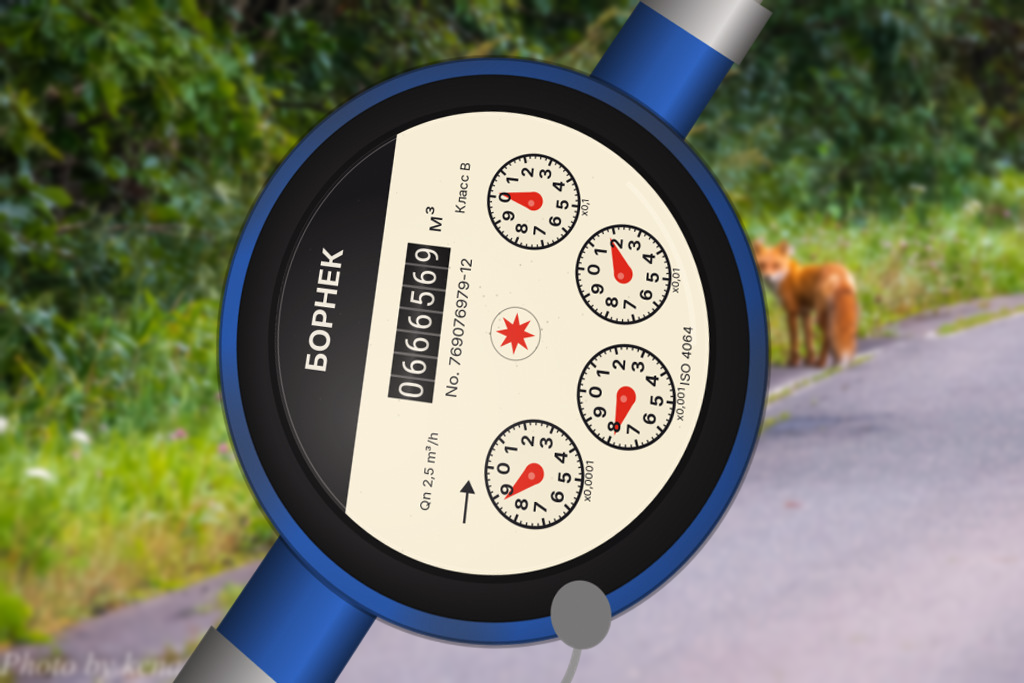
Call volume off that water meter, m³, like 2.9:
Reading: 666569.0178
